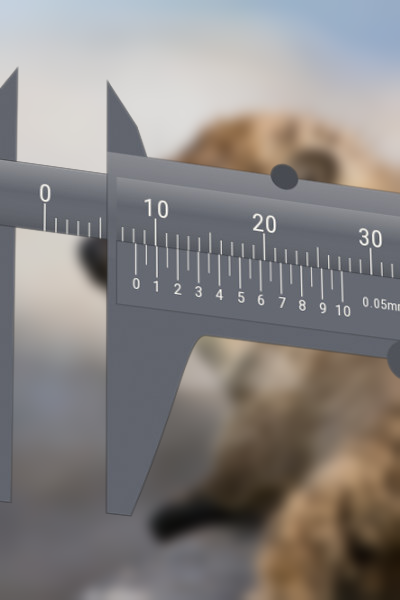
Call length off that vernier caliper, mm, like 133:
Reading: 8.2
